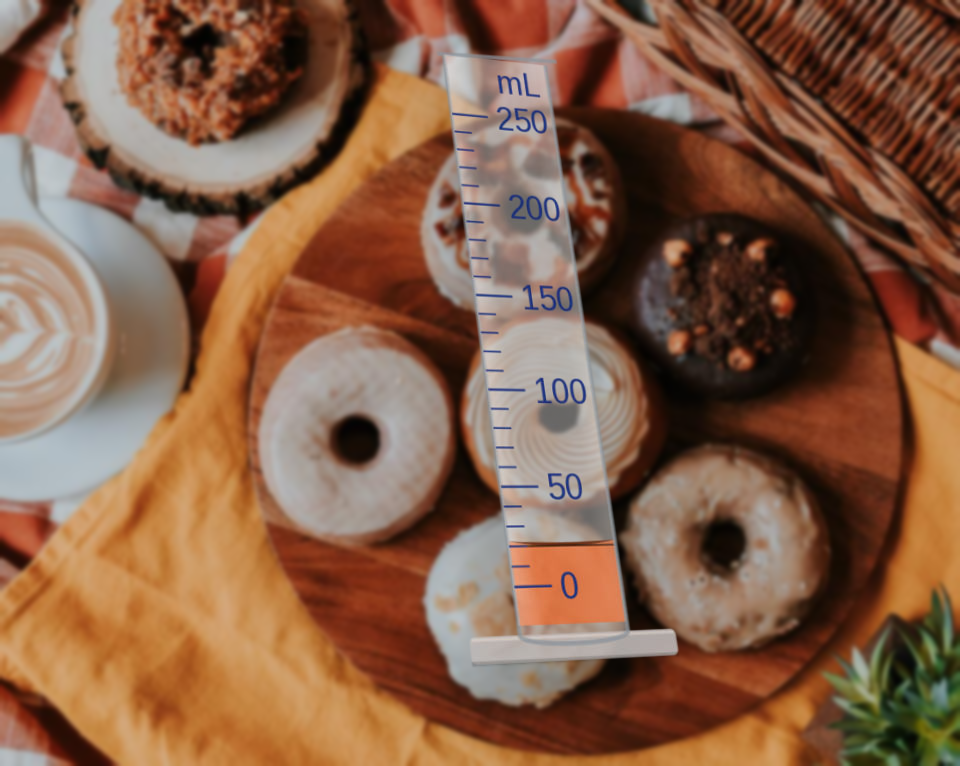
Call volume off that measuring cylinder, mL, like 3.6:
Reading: 20
